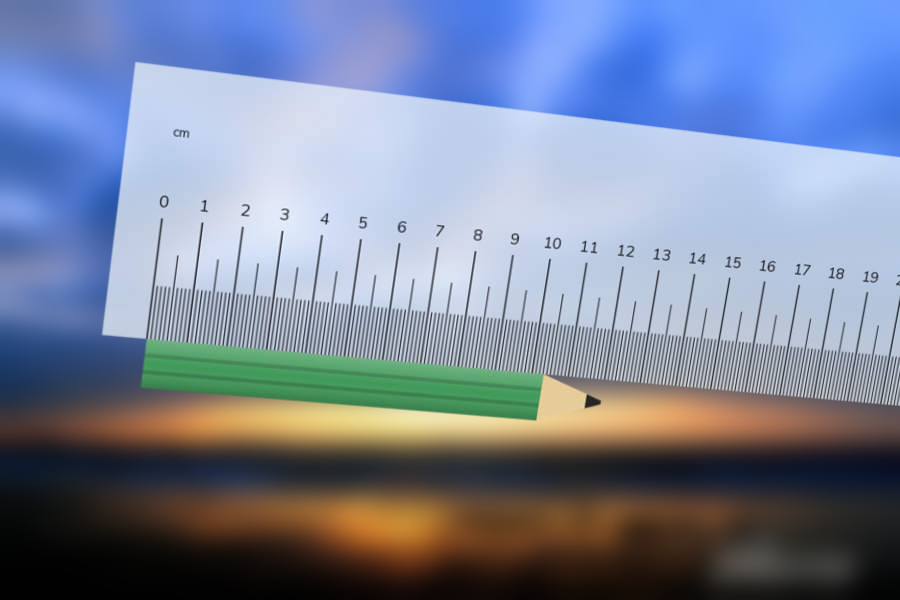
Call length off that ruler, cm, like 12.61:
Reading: 12
